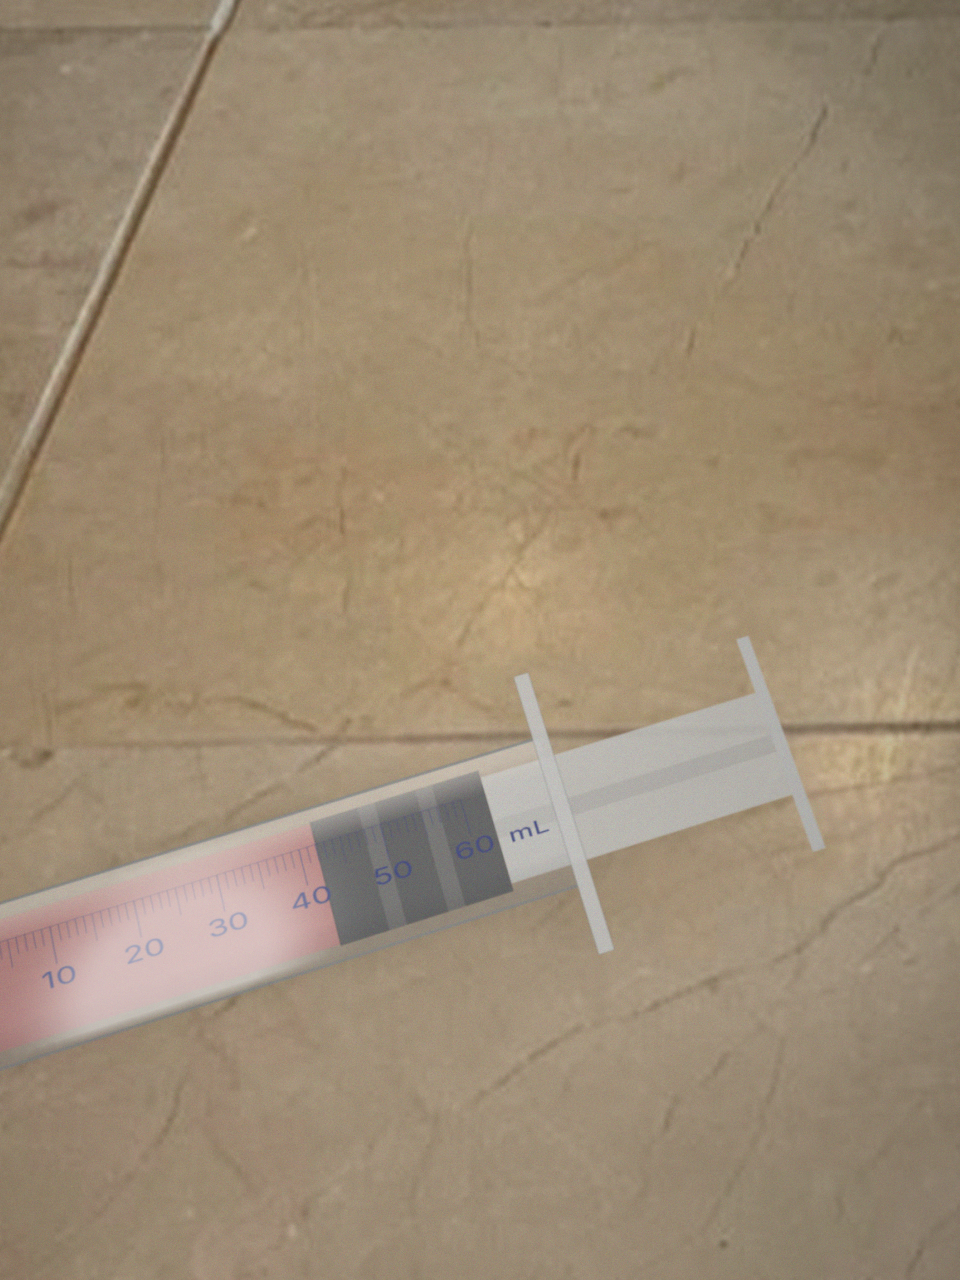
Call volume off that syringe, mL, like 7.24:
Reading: 42
